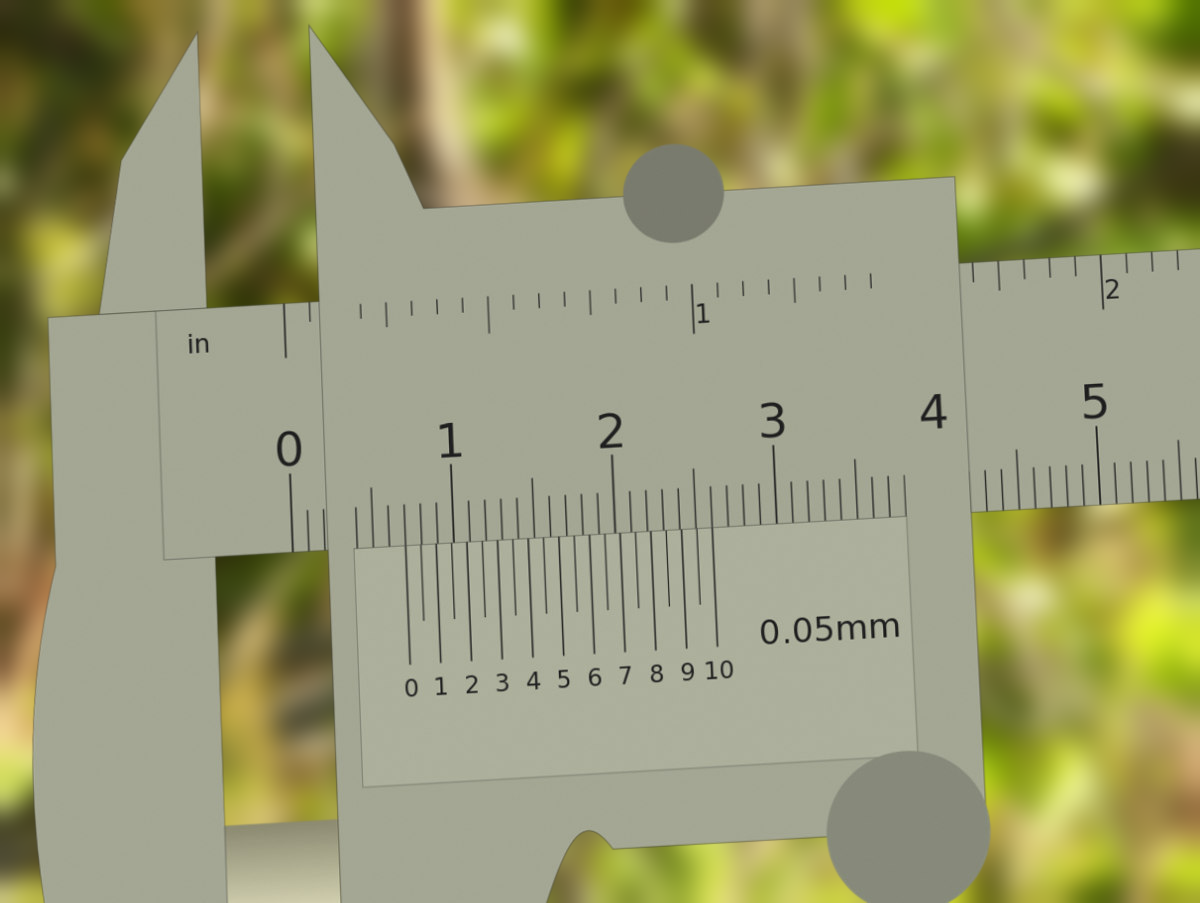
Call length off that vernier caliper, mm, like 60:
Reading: 7.0
